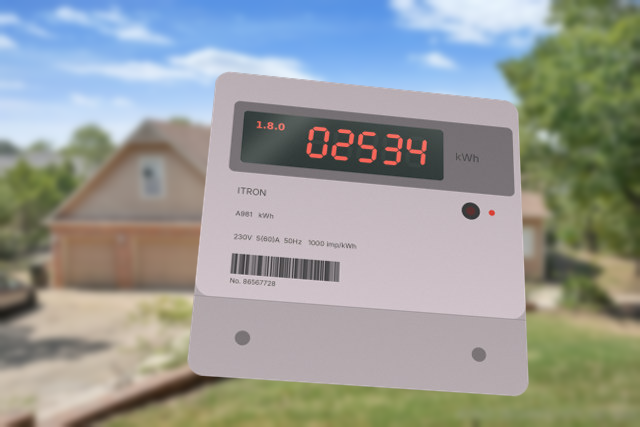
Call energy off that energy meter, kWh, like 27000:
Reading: 2534
